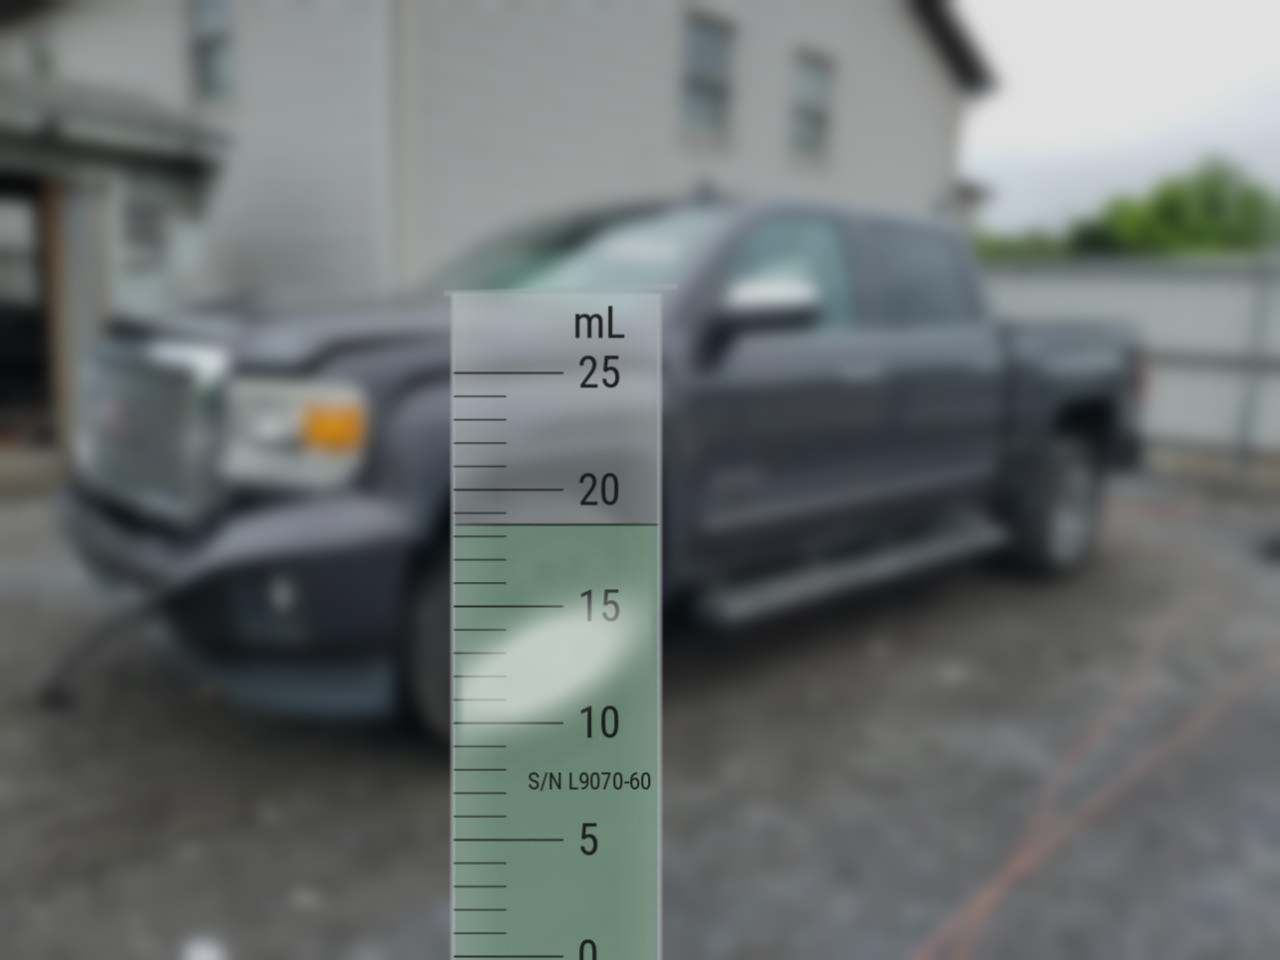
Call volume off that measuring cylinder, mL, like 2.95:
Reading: 18.5
